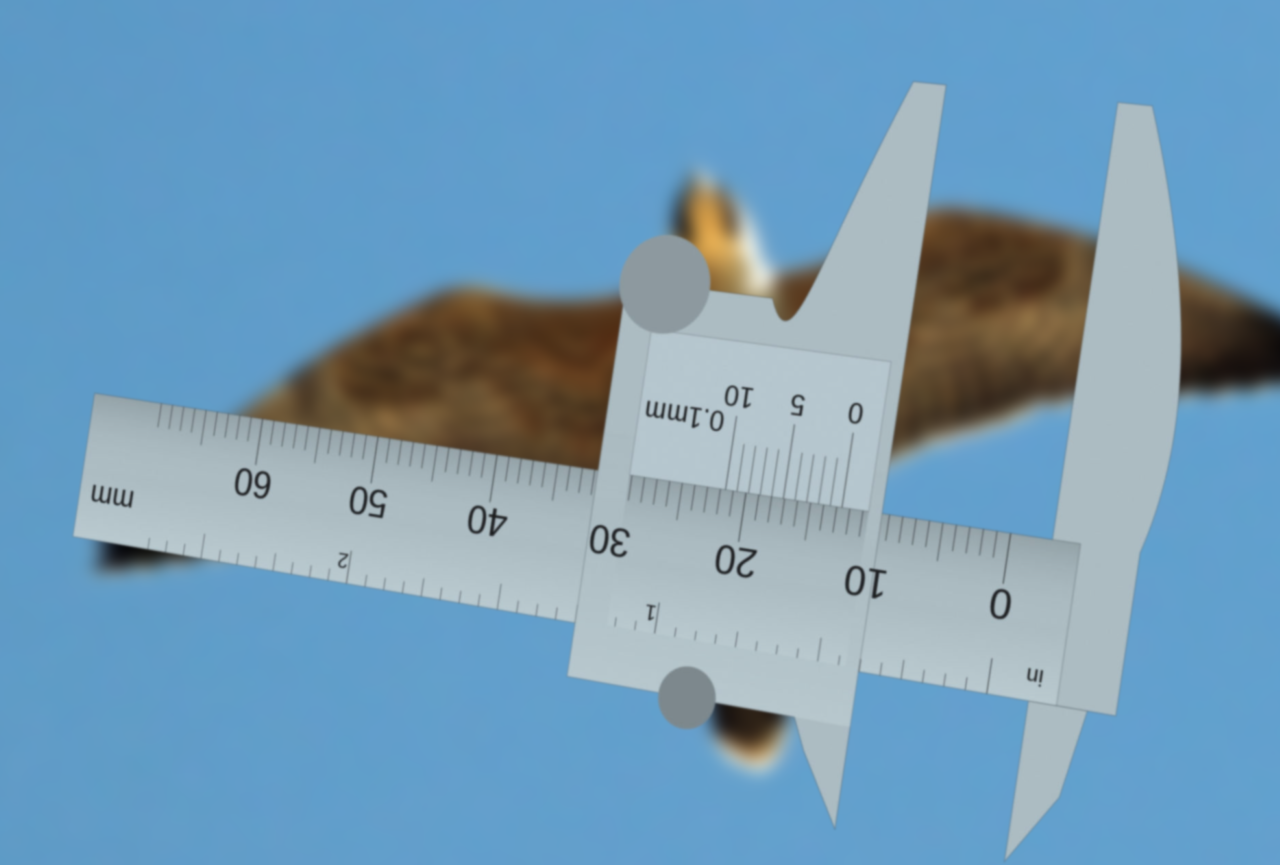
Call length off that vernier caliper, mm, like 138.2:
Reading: 12.6
